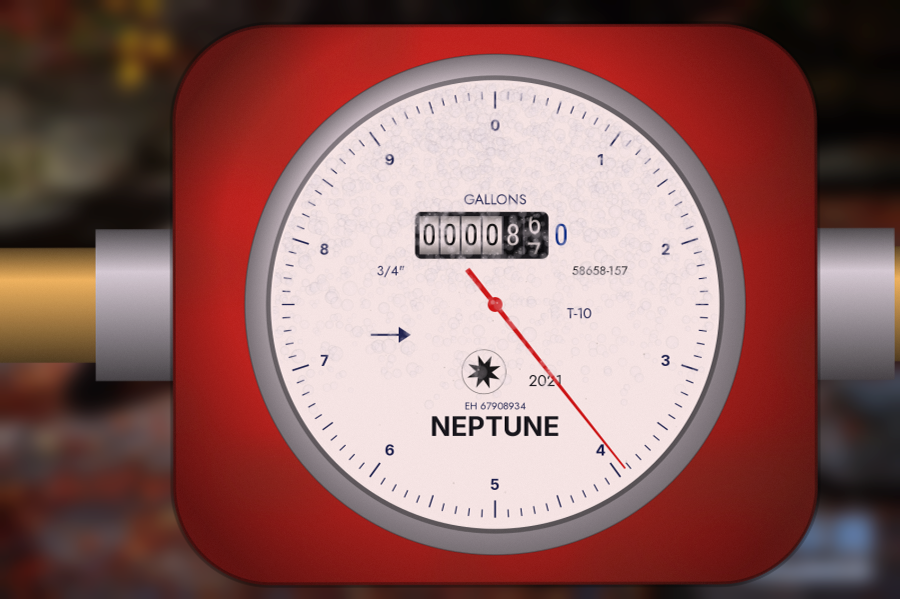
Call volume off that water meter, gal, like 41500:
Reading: 863.9
